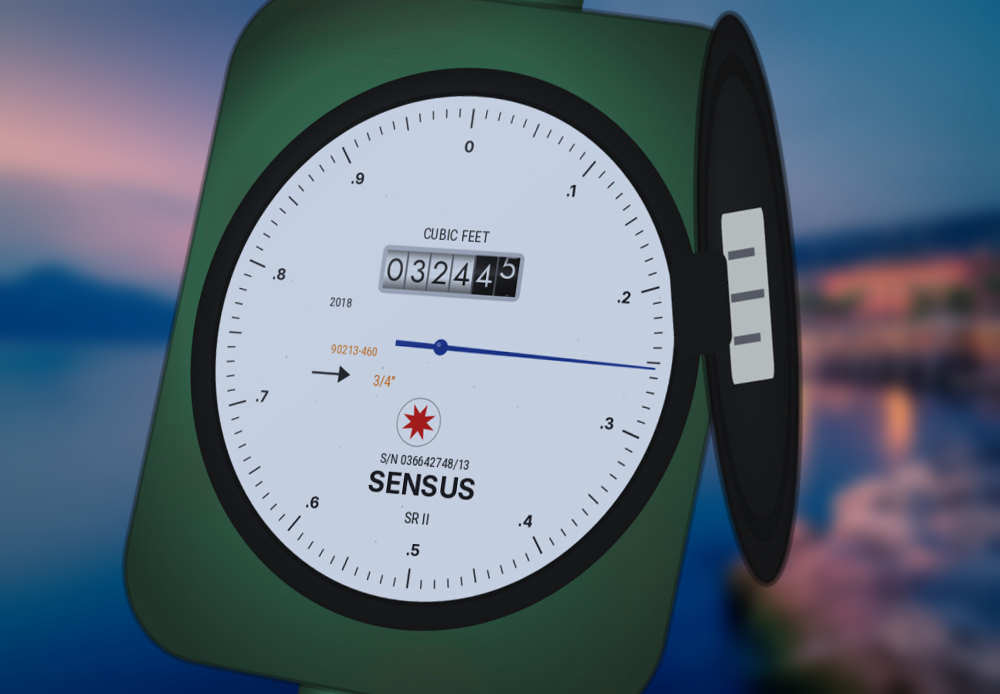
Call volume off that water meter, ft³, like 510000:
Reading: 32445.25
